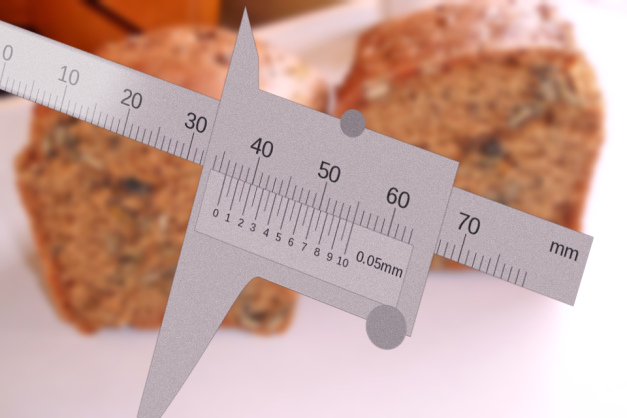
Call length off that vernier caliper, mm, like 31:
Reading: 36.0
